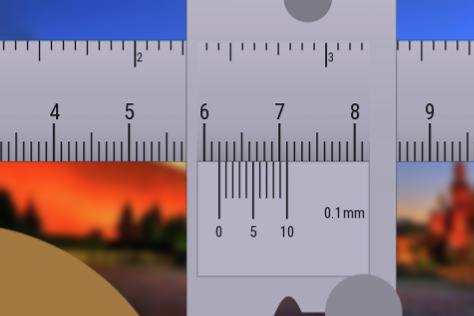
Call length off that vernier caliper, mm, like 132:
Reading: 62.0
